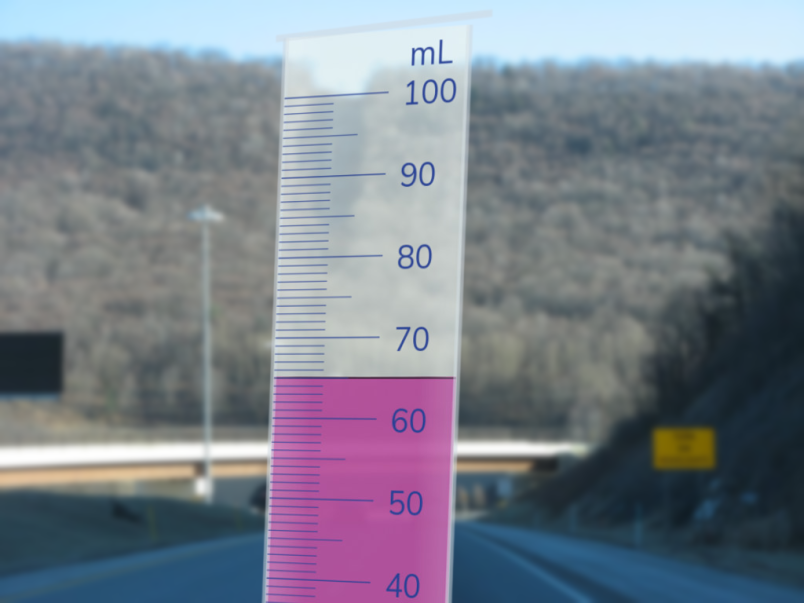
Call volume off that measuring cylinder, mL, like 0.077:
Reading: 65
